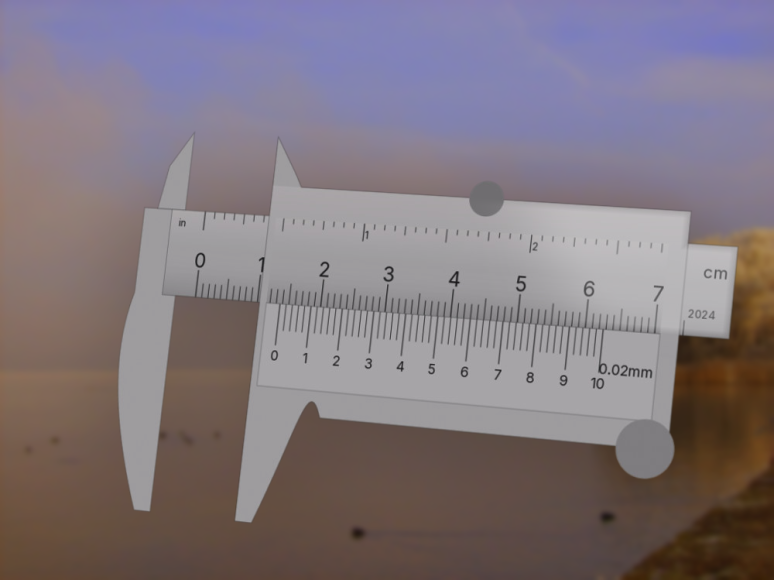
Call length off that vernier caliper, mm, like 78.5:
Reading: 13.6
